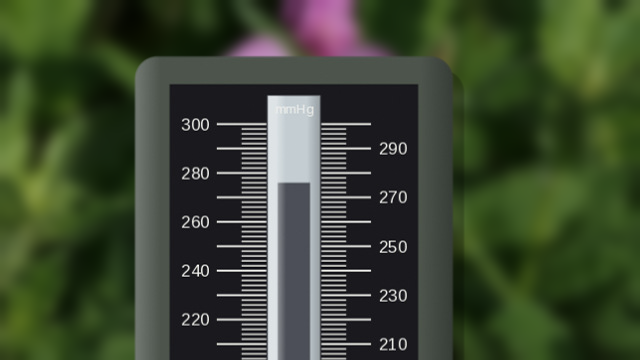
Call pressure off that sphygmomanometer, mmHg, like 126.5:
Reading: 276
